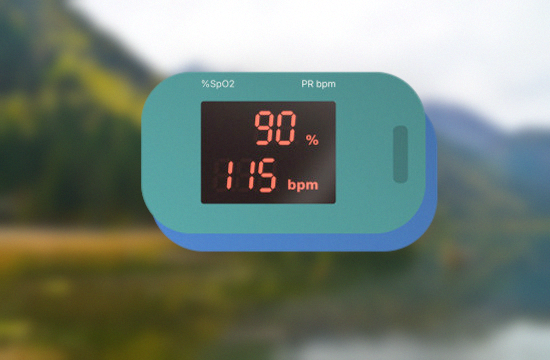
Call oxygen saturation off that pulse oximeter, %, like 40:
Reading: 90
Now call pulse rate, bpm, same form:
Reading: 115
